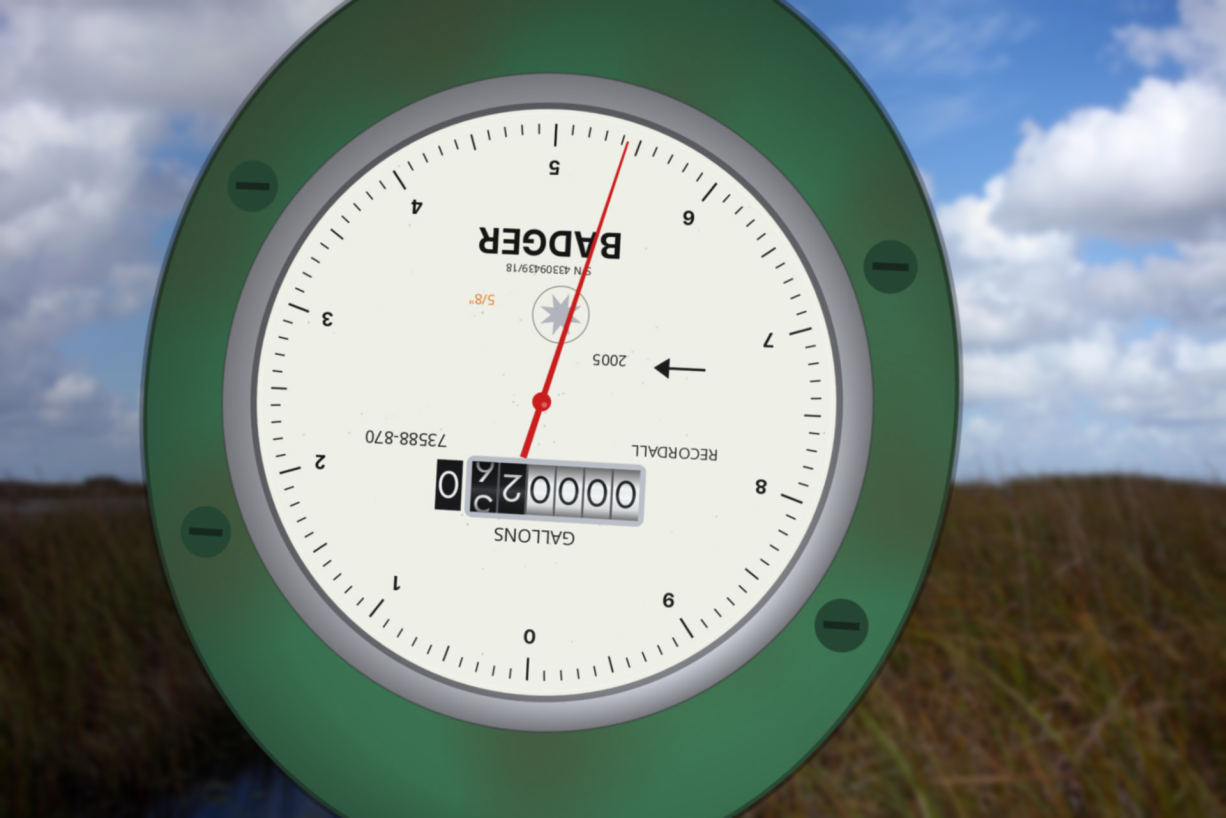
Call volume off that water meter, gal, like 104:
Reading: 255.4
